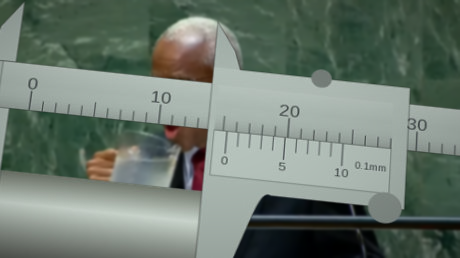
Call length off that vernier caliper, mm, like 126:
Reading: 15.3
